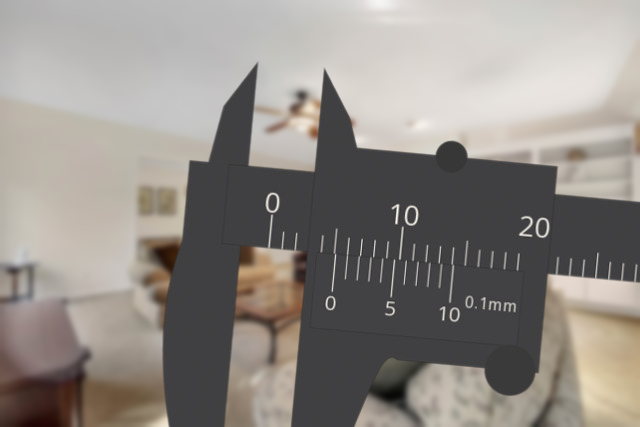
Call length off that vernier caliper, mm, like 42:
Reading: 5.1
